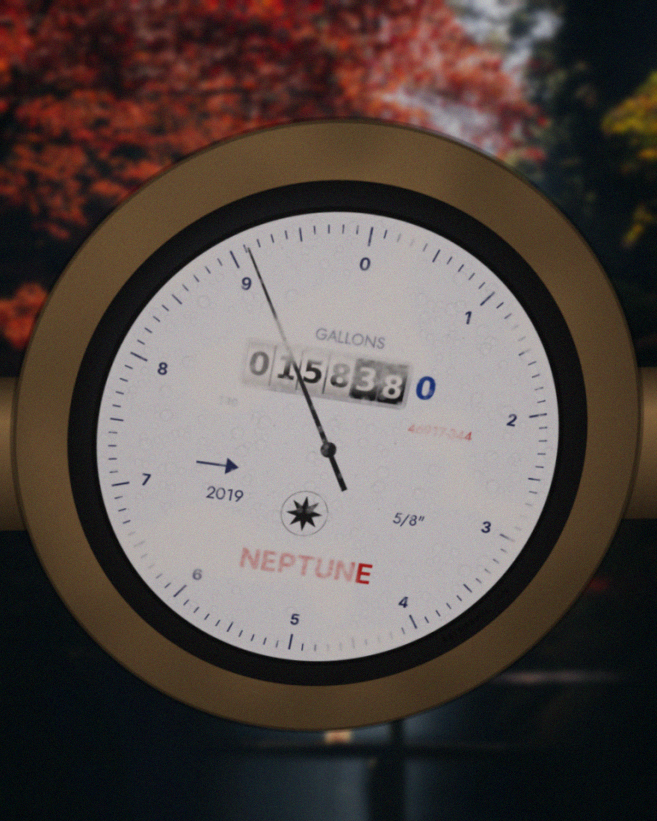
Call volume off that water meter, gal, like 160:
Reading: 158379.1
